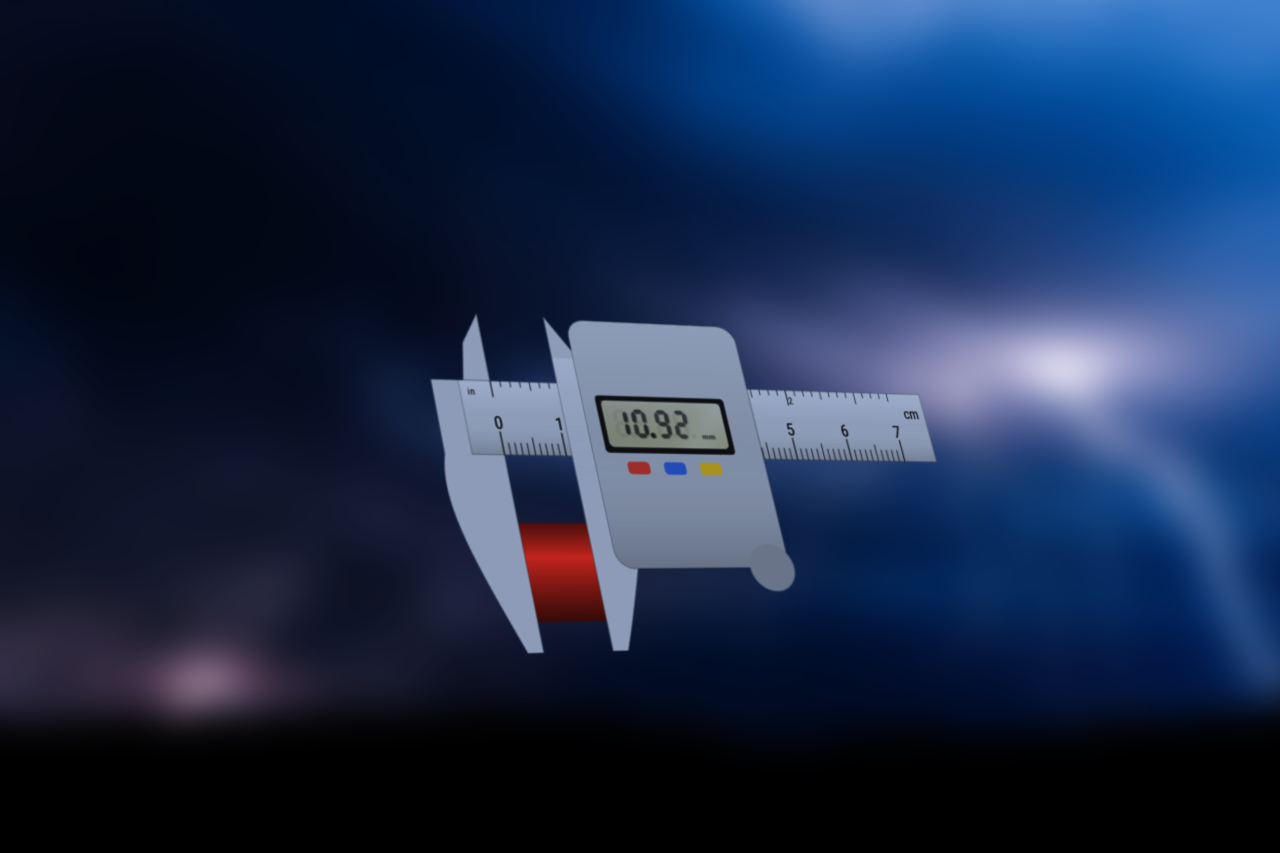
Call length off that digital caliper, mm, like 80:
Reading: 10.92
